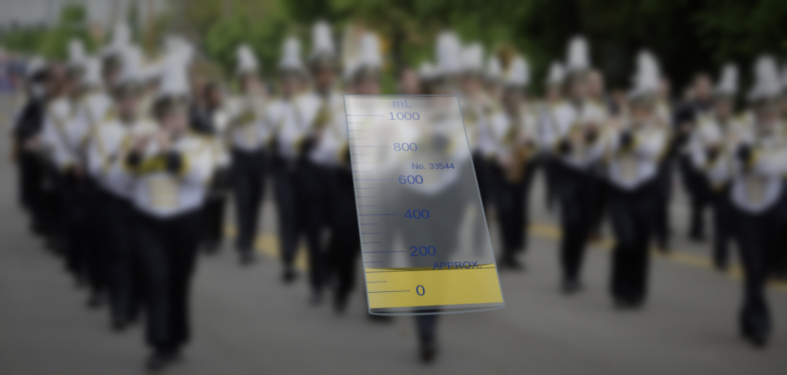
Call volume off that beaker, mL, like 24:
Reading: 100
